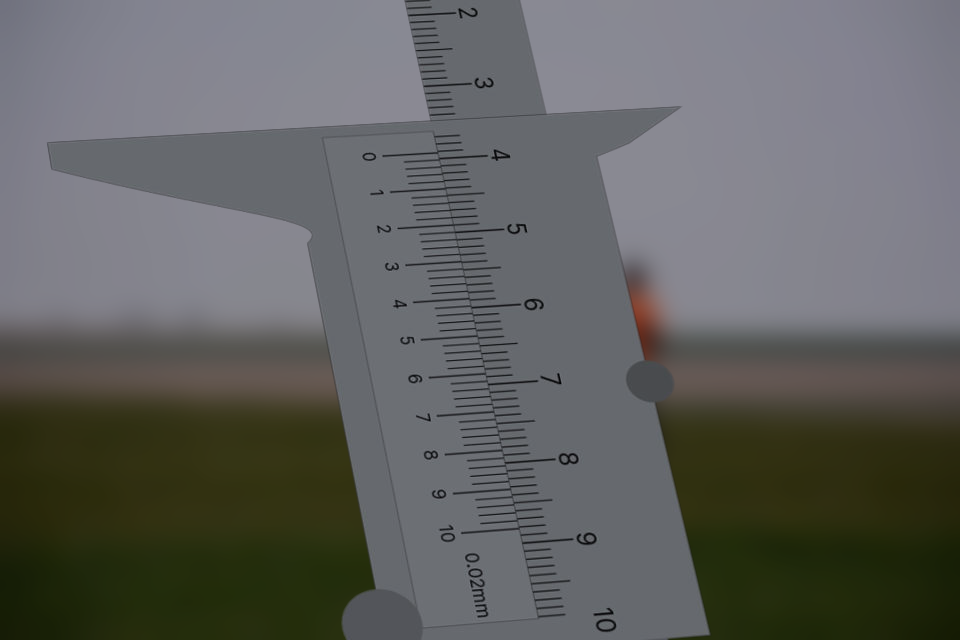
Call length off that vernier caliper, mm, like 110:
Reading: 39.2
